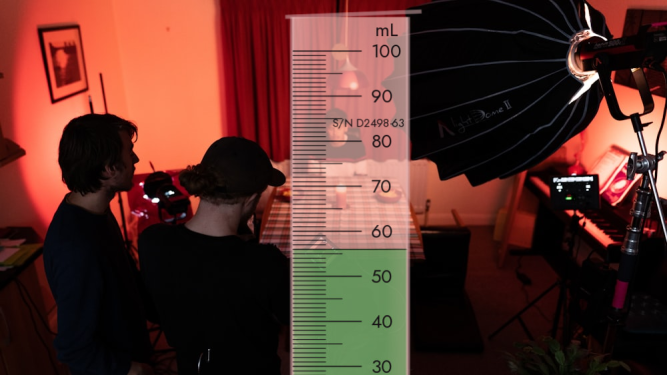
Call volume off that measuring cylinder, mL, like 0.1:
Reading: 56
